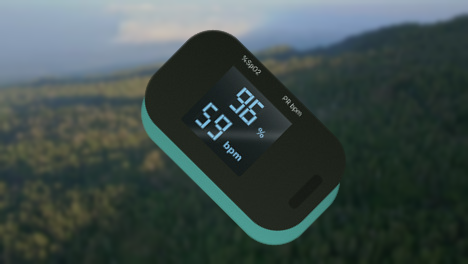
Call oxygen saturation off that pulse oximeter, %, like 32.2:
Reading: 96
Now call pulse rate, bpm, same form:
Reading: 59
